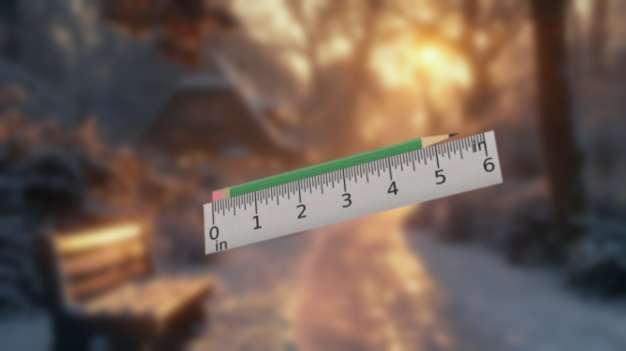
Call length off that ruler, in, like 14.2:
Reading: 5.5
